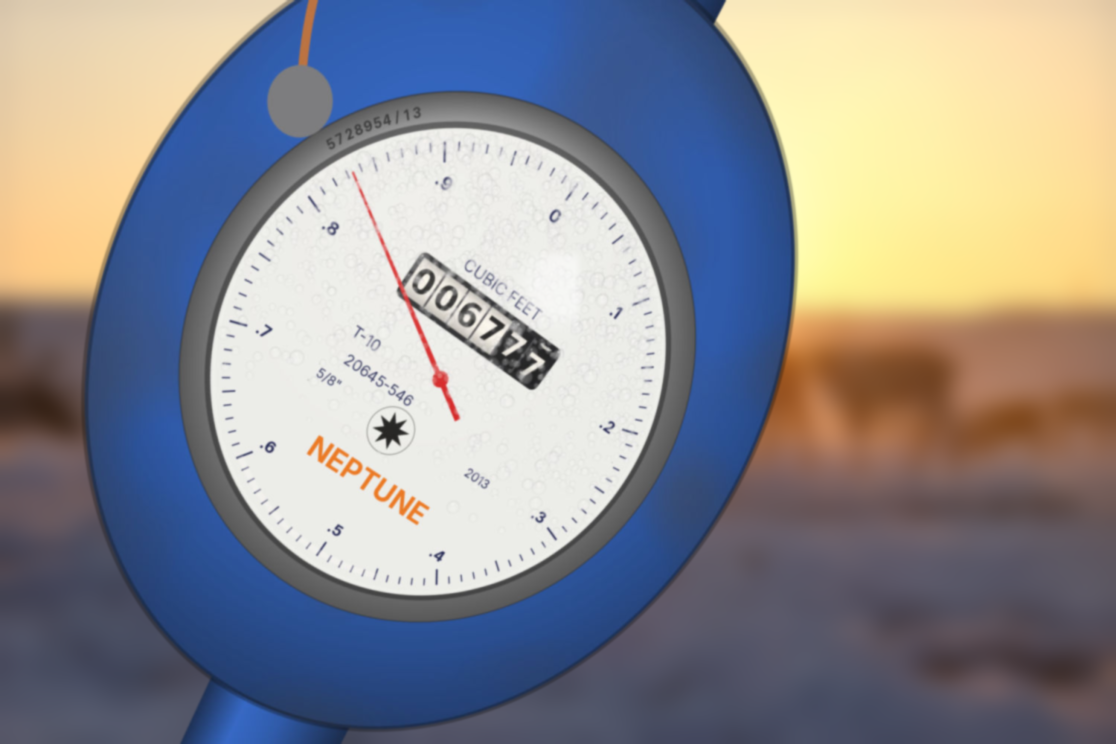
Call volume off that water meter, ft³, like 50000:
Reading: 6776.83
